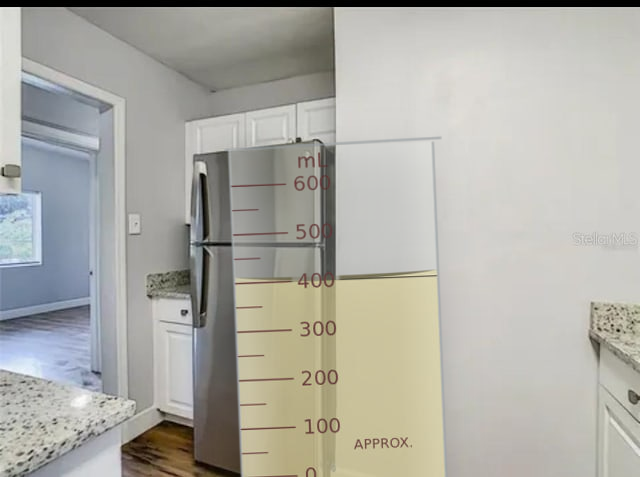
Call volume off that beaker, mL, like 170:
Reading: 400
